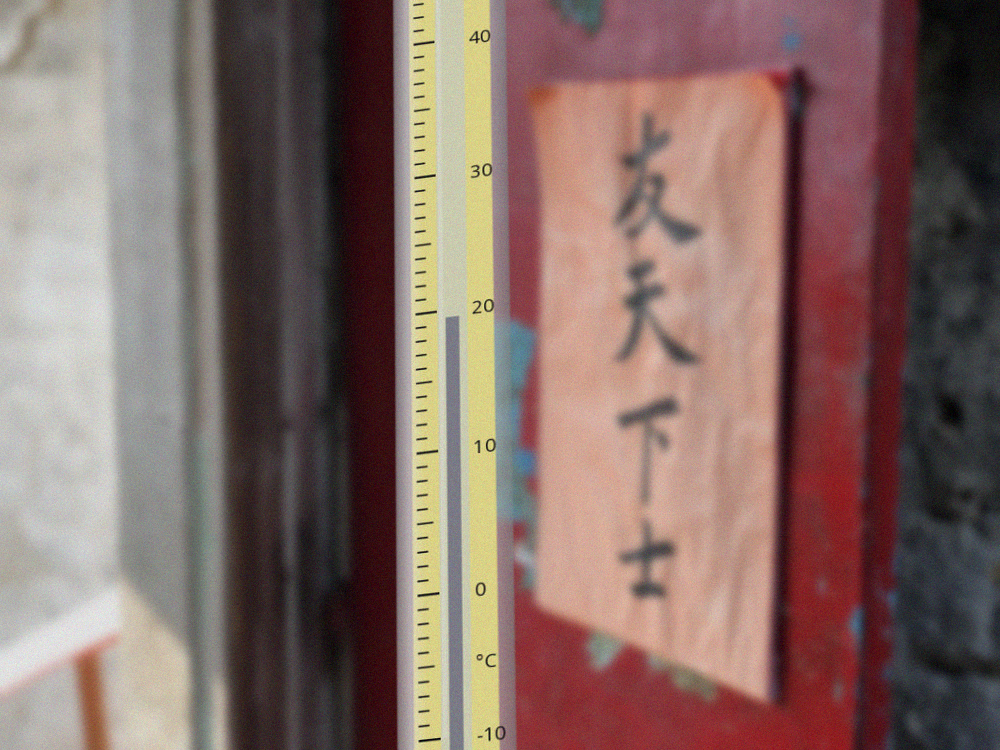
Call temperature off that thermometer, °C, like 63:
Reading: 19.5
